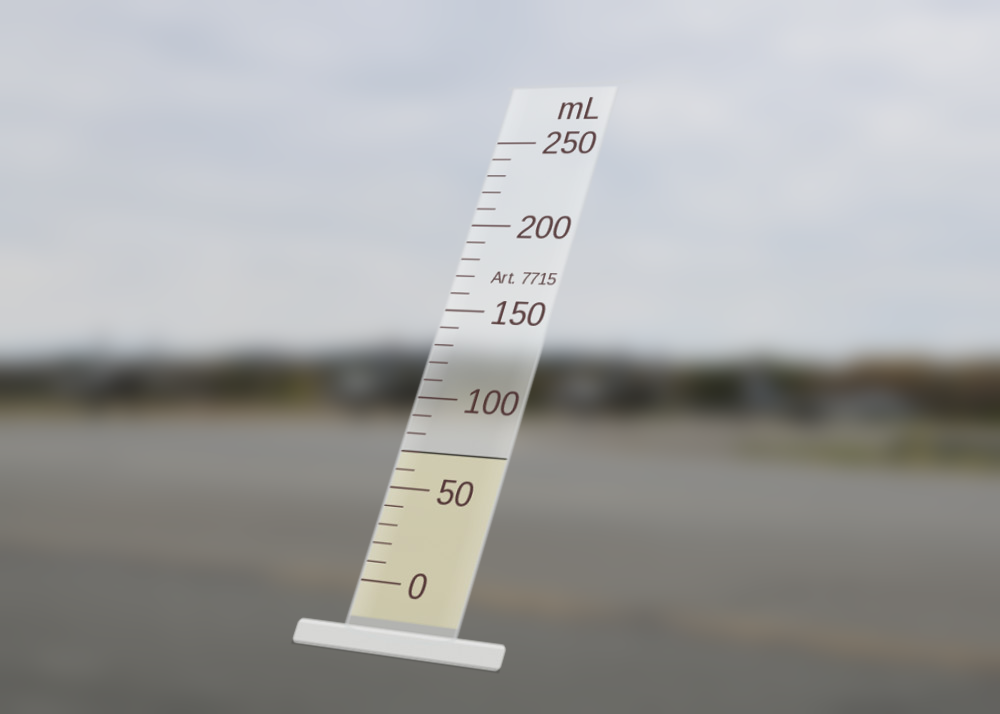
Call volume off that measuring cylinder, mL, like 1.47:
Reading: 70
